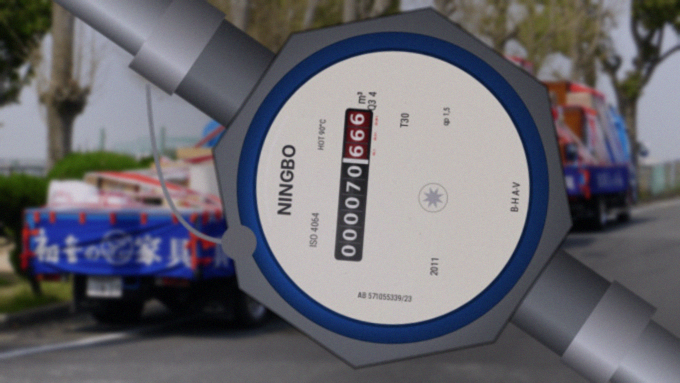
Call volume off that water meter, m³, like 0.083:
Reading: 70.666
